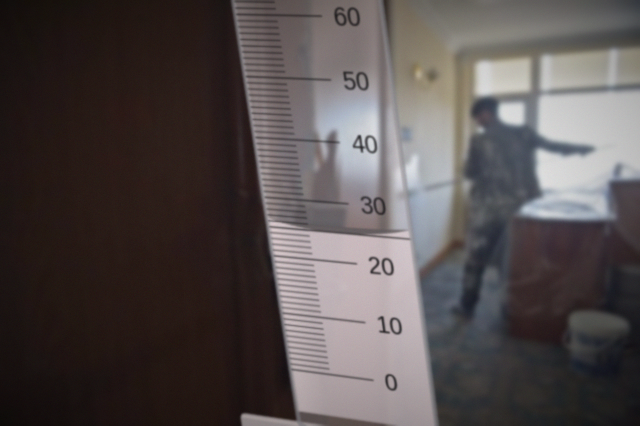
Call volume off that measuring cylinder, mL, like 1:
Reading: 25
